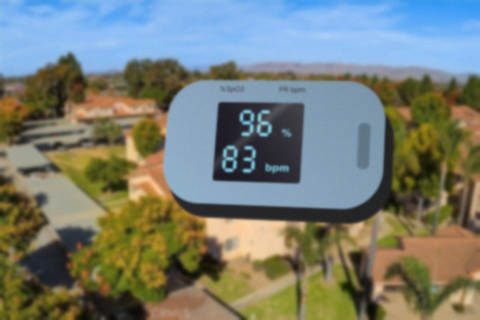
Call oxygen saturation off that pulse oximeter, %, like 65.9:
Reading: 96
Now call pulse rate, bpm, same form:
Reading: 83
